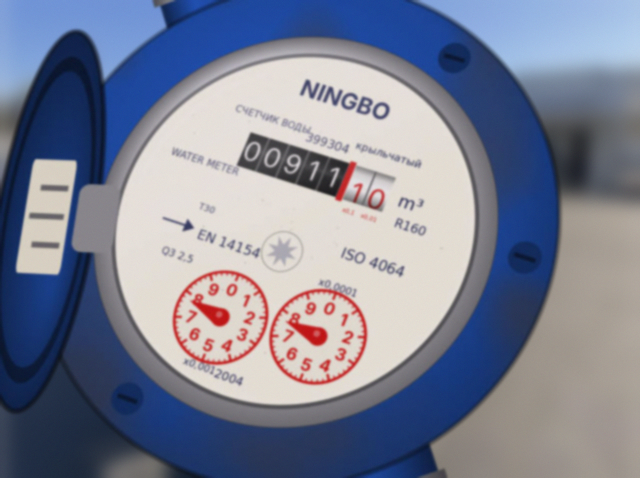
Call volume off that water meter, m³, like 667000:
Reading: 911.0977
